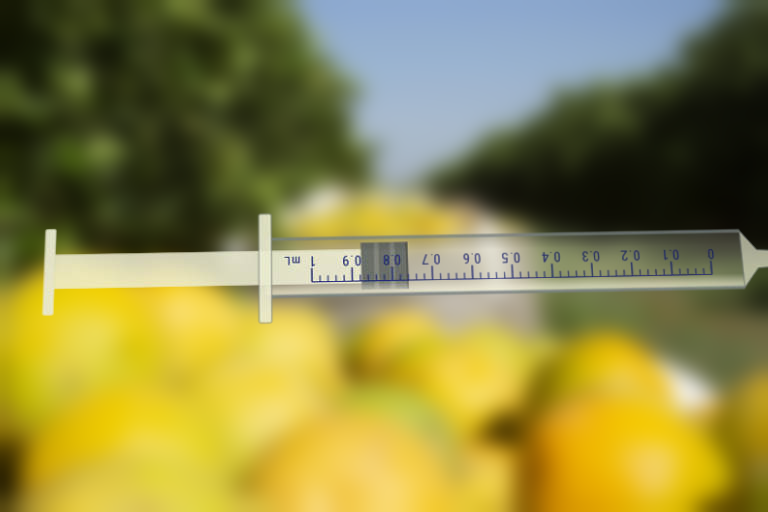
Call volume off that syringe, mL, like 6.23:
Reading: 0.76
